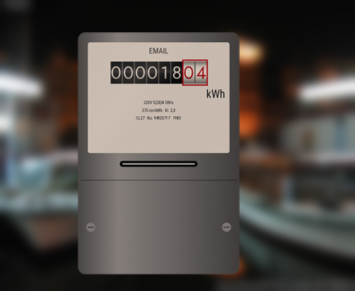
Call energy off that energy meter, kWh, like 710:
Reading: 18.04
